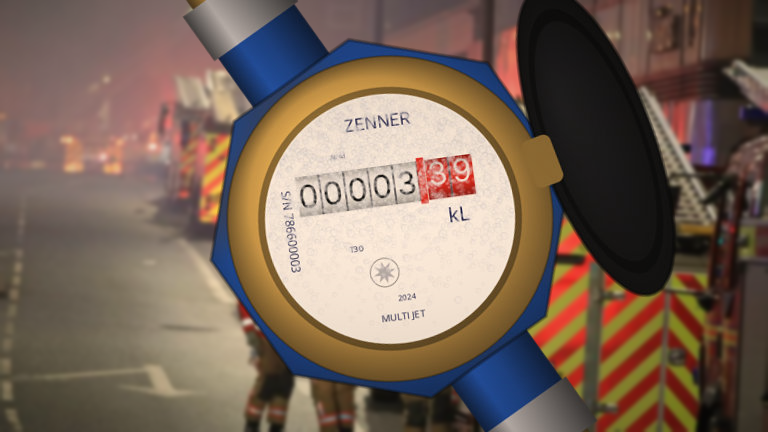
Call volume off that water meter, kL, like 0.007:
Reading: 3.39
